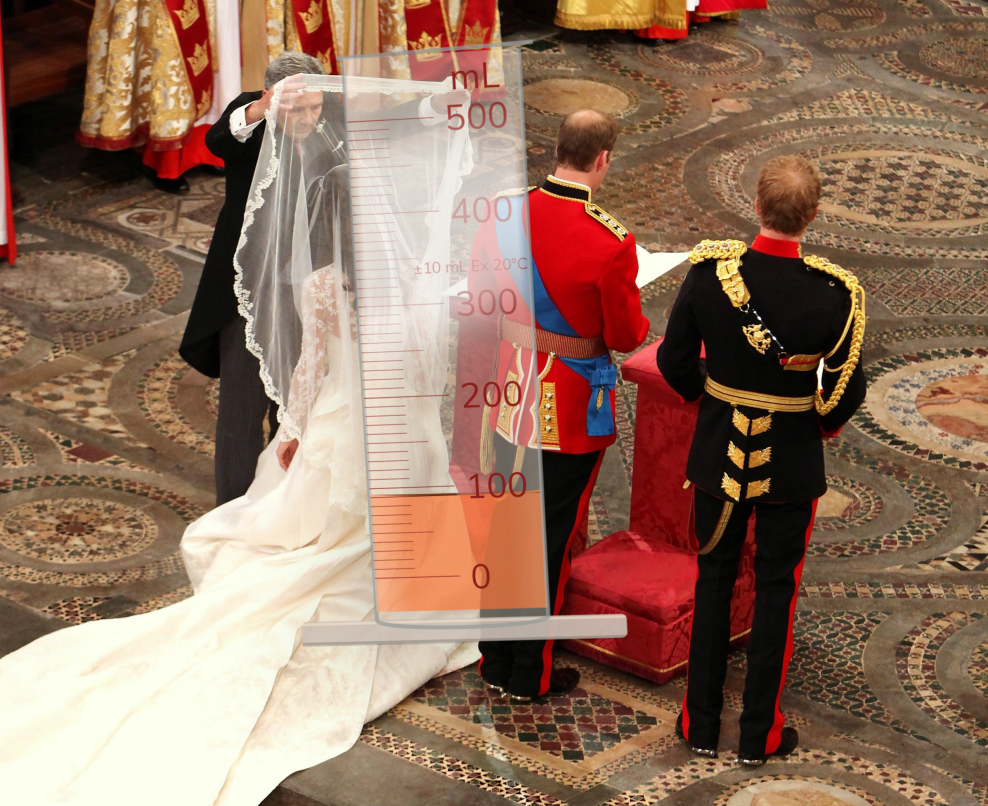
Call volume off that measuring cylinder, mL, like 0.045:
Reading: 90
